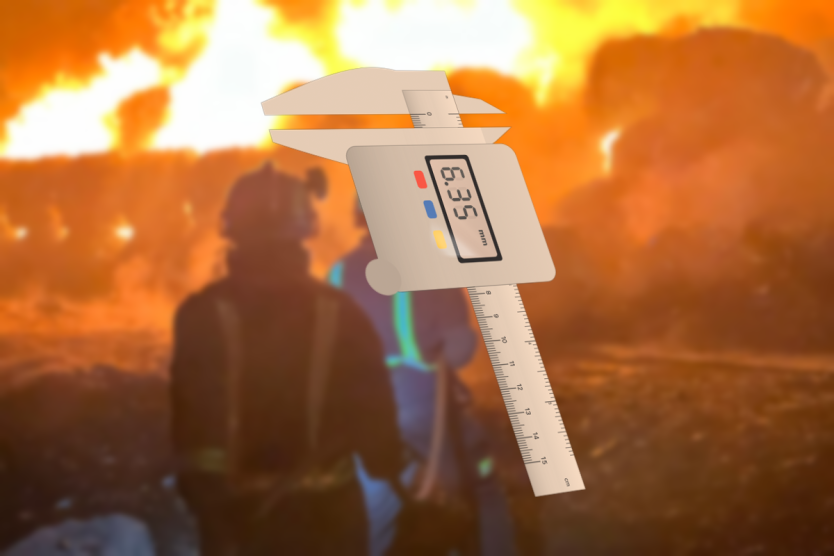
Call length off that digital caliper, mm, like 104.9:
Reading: 6.35
